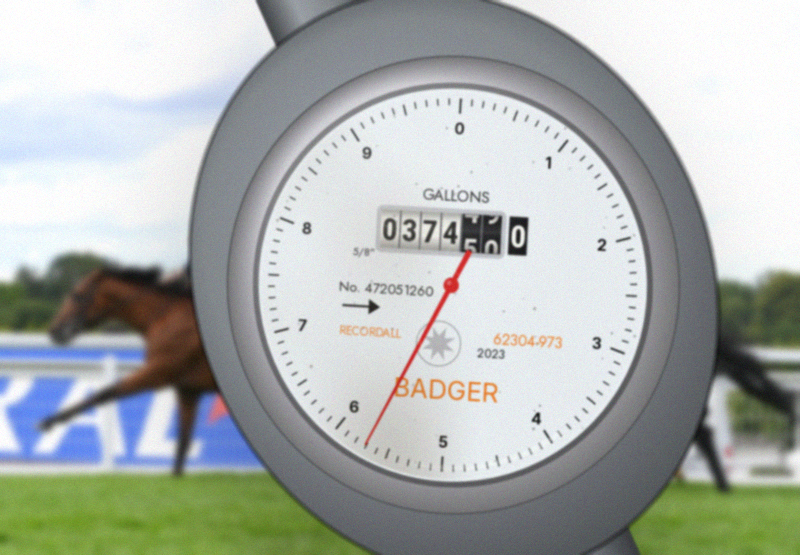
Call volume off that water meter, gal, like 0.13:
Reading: 374495.7
